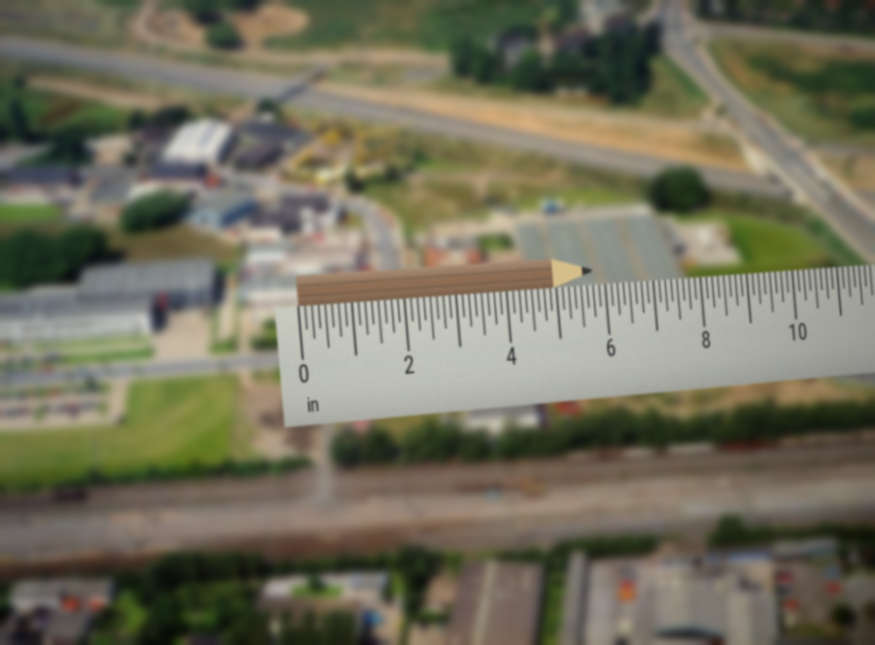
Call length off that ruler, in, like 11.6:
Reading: 5.75
